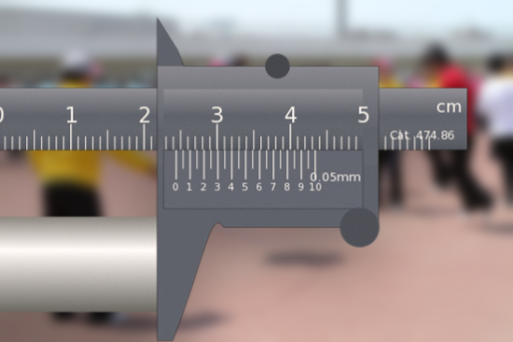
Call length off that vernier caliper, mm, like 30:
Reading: 24.4
